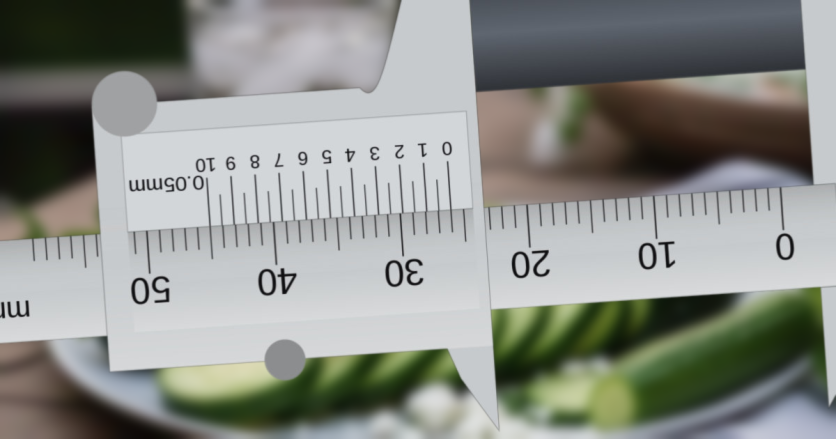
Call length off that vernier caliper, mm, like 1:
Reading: 26.0
